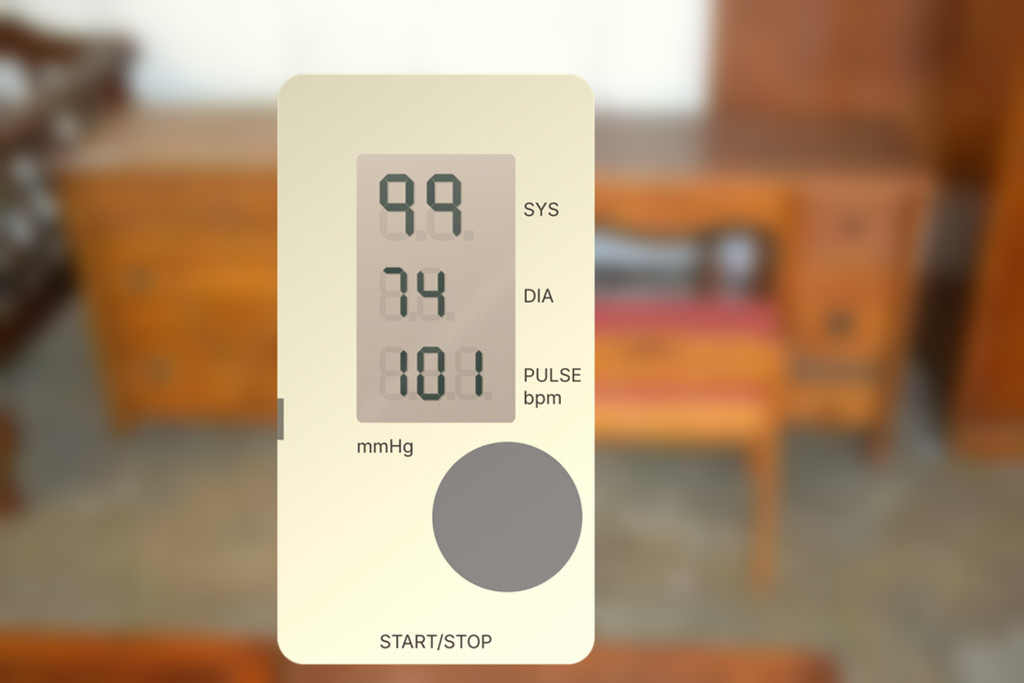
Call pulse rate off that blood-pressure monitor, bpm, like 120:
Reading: 101
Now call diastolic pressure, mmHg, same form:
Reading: 74
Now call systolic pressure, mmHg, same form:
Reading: 99
